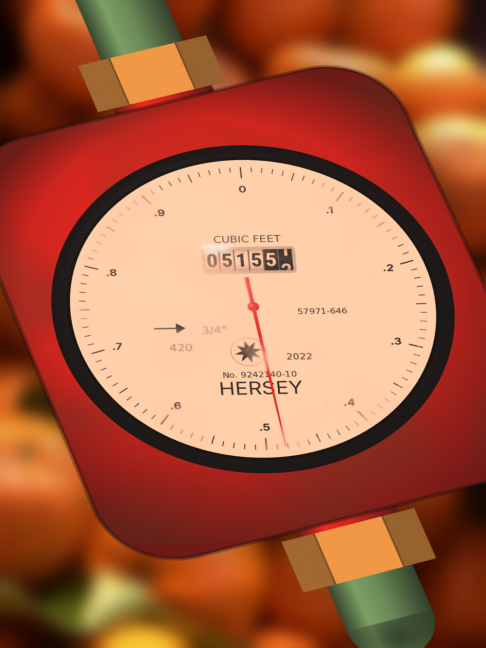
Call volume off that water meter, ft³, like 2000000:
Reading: 51551.48
